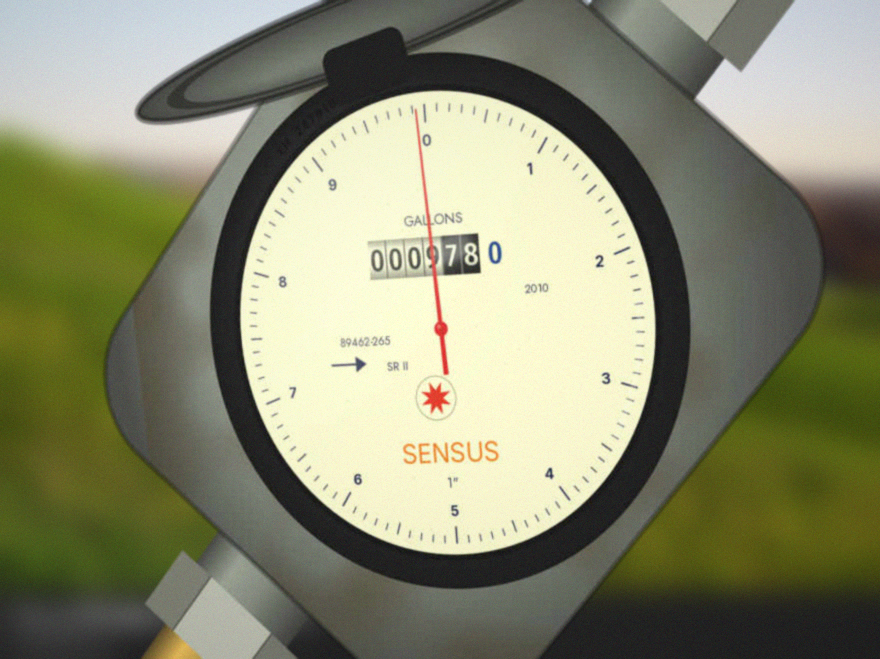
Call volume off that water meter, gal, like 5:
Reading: 9779.9
